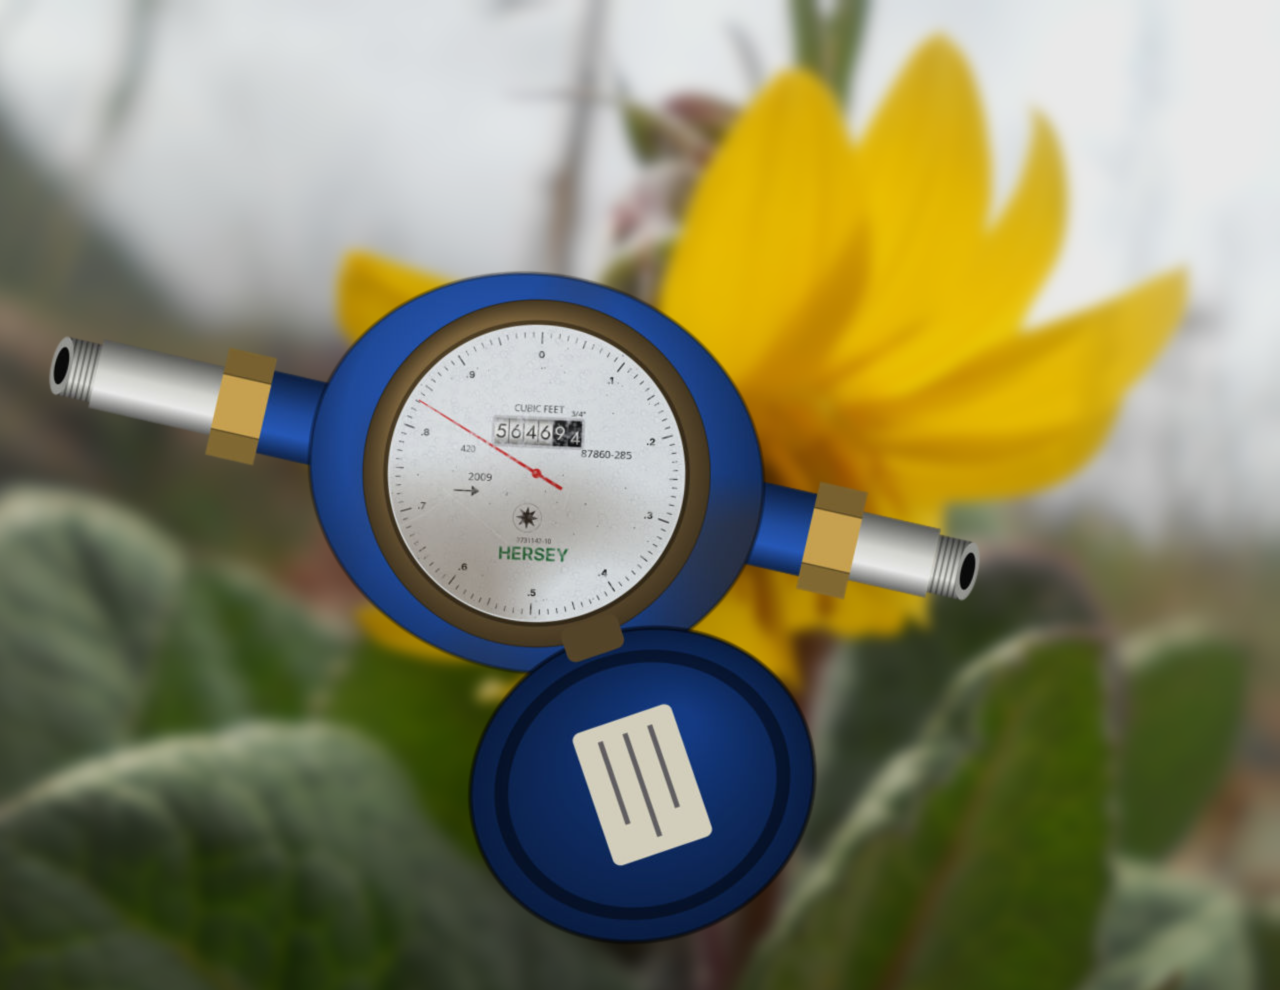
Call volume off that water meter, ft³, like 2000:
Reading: 564693.83
